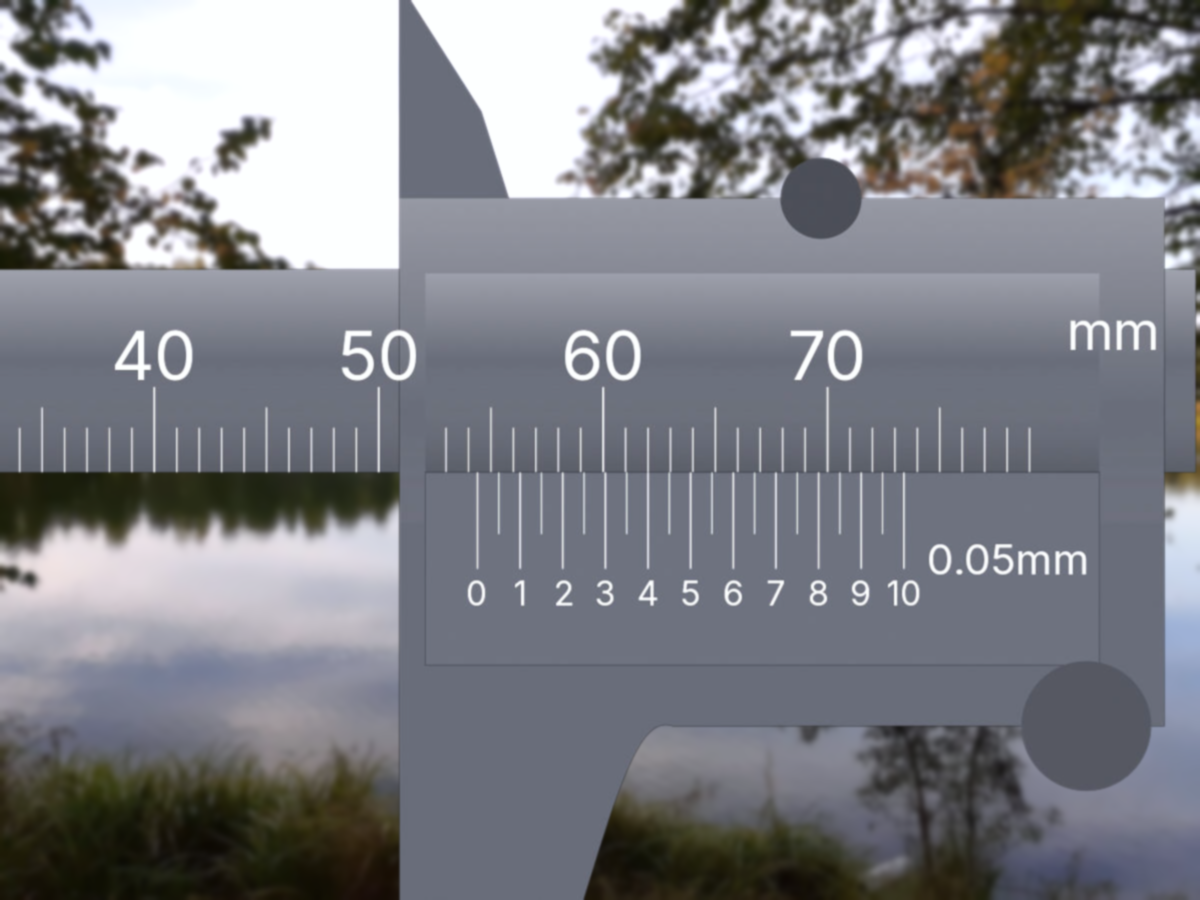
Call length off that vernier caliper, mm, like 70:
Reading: 54.4
